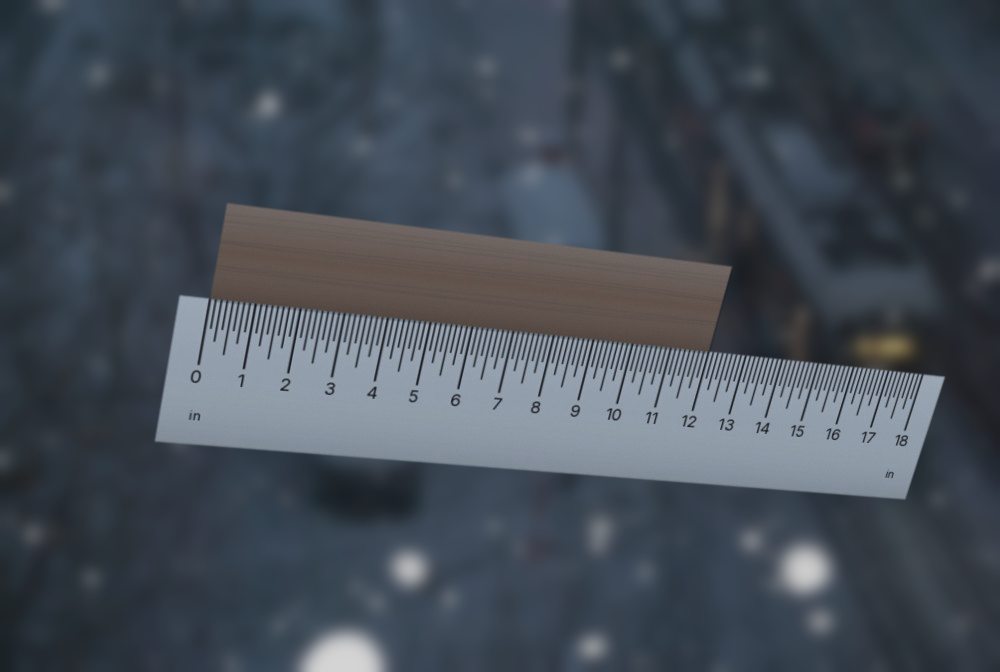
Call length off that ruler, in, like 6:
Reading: 12
